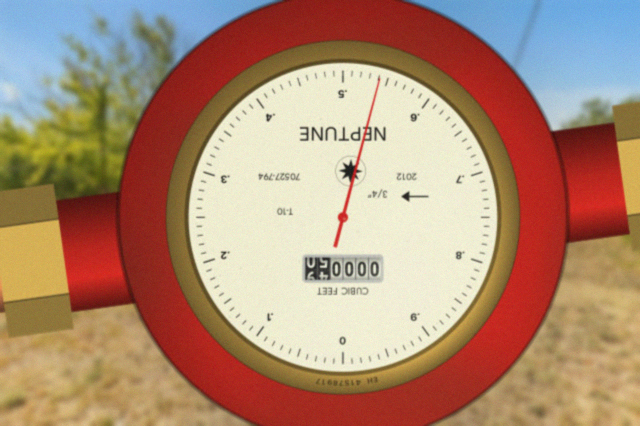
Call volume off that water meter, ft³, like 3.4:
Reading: 49.54
